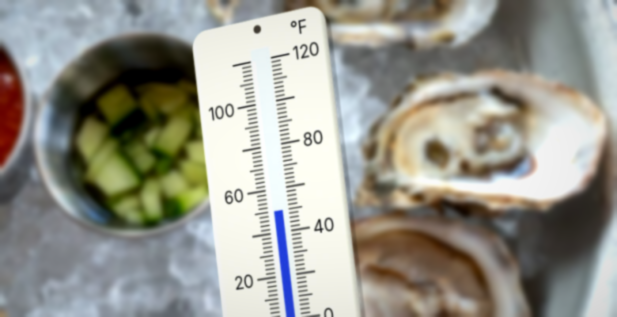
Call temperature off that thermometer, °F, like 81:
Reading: 50
